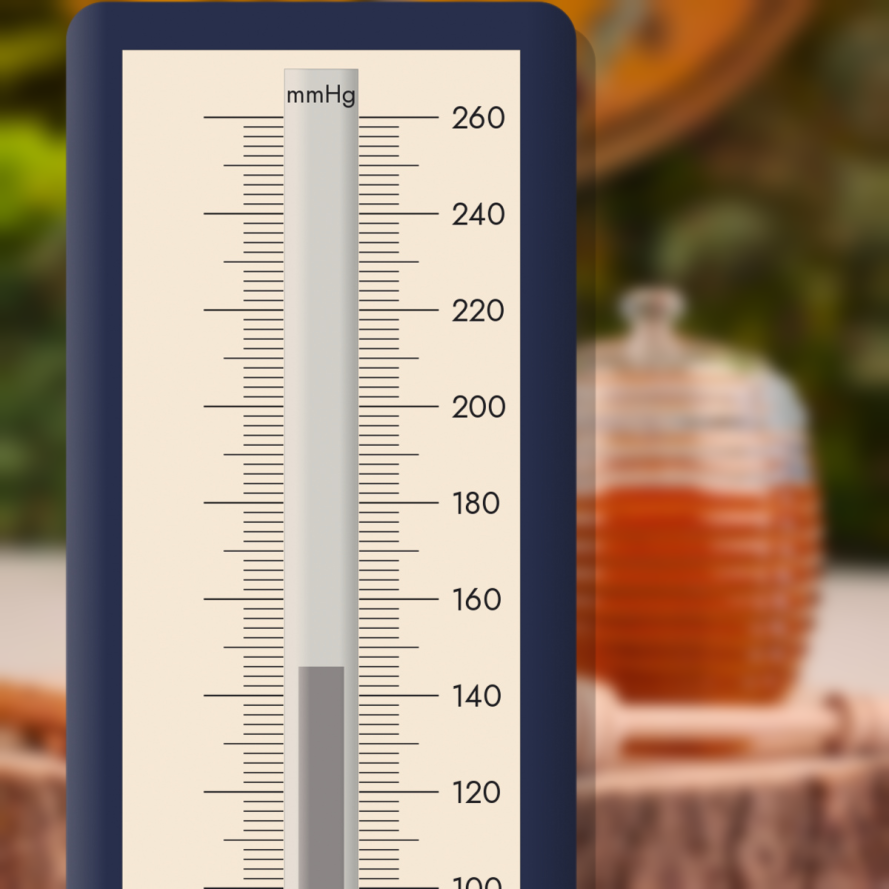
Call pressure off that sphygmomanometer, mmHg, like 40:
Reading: 146
